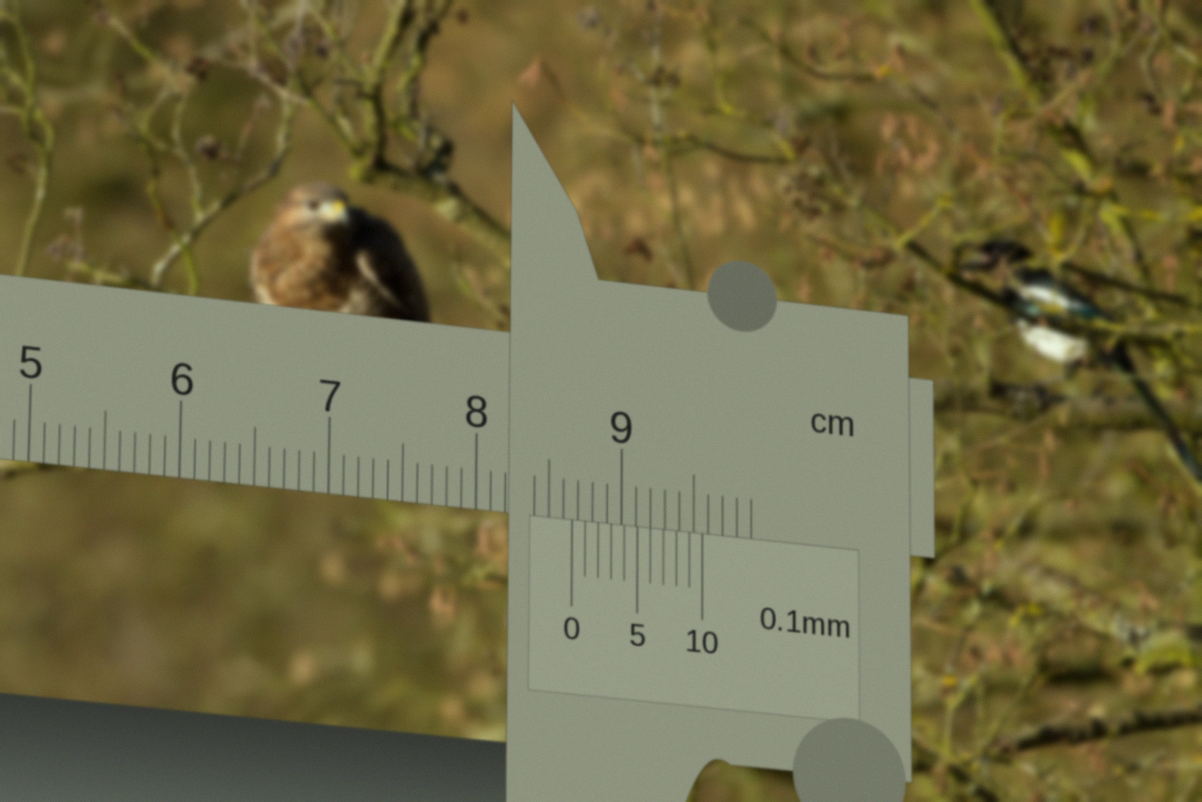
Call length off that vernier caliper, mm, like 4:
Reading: 86.6
